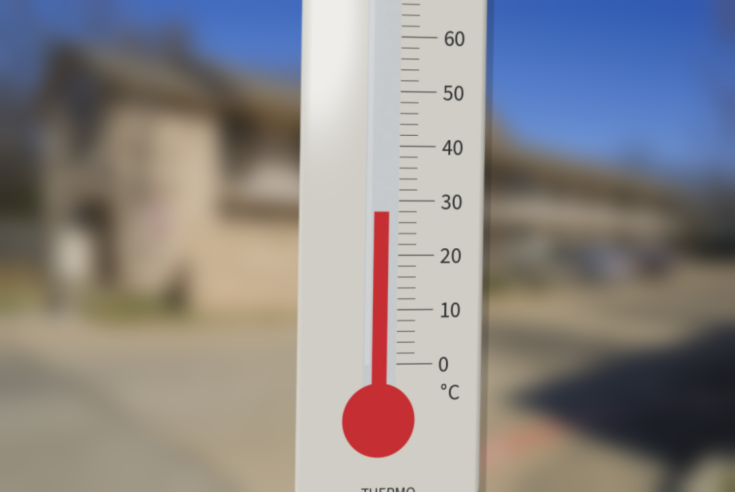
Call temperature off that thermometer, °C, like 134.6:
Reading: 28
